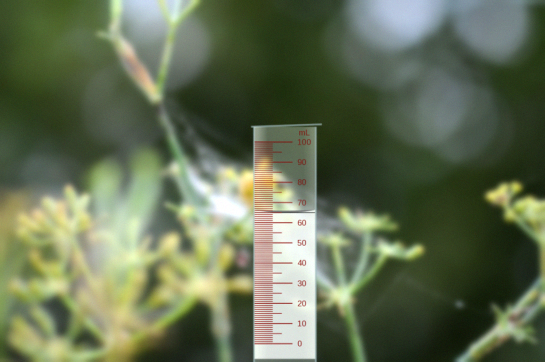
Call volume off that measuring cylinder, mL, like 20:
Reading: 65
